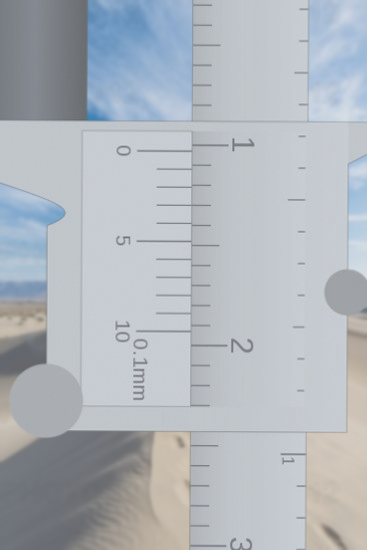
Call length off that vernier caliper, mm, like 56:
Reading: 10.3
